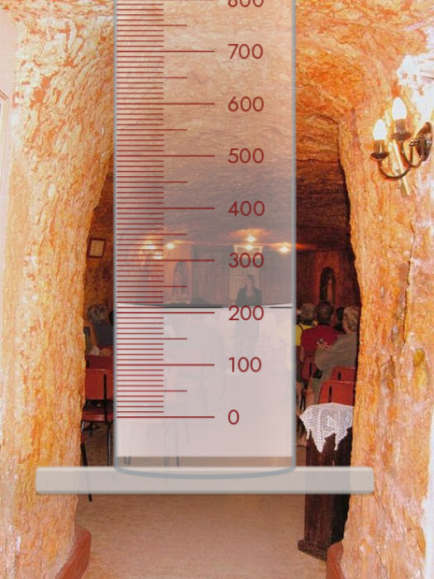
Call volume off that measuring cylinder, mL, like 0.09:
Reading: 210
